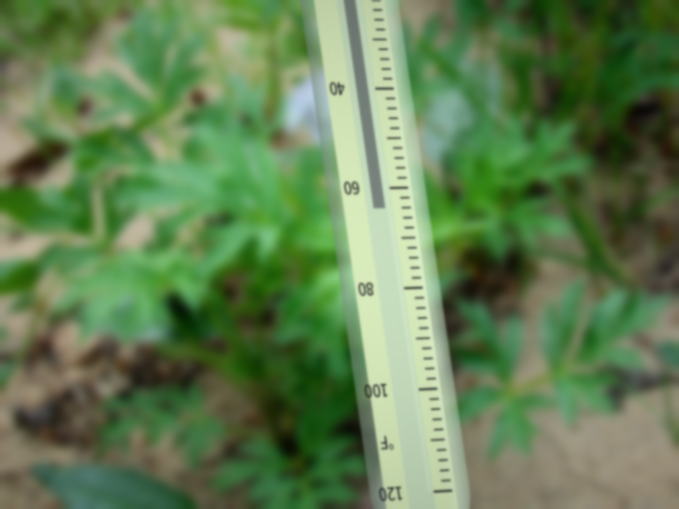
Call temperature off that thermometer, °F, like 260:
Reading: 64
